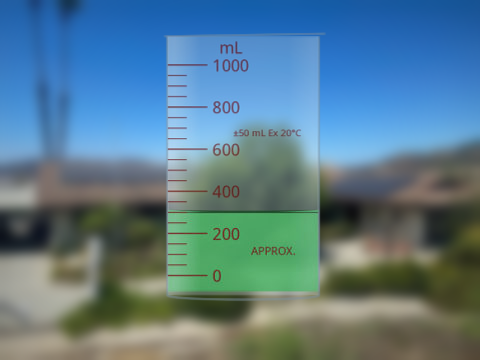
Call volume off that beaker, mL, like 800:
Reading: 300
